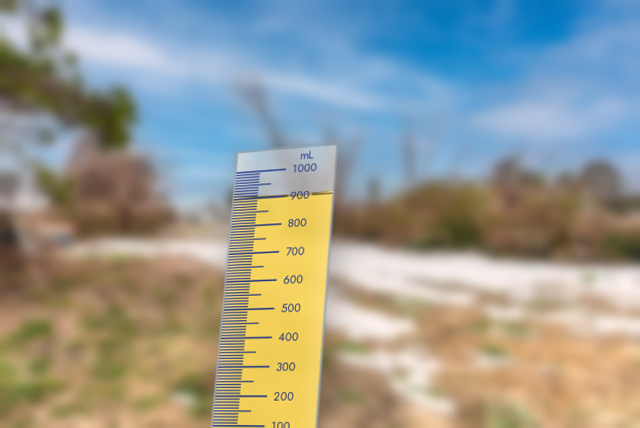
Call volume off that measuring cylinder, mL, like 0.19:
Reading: 900
